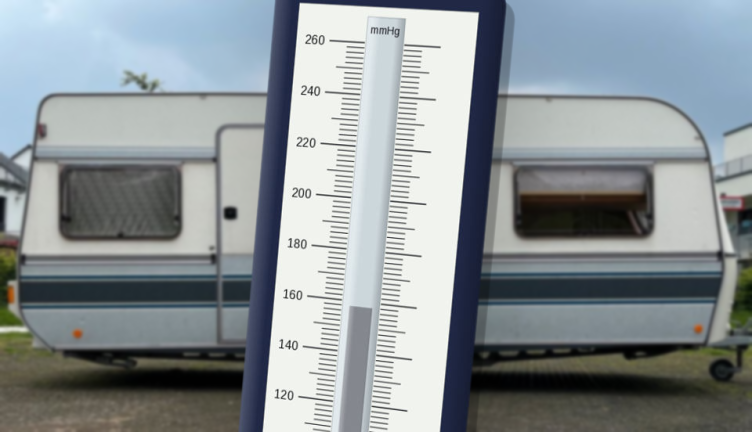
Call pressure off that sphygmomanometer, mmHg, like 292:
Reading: 158
